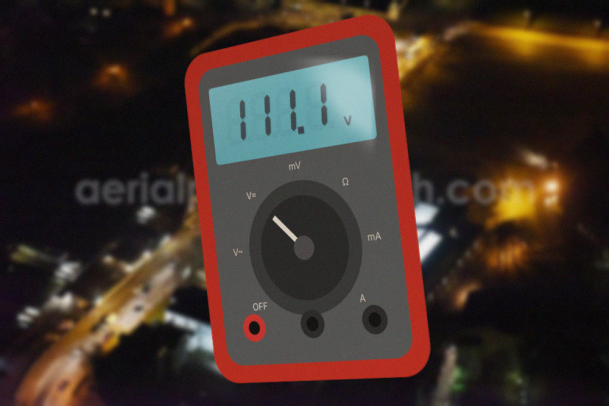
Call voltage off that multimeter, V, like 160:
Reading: 111.1
